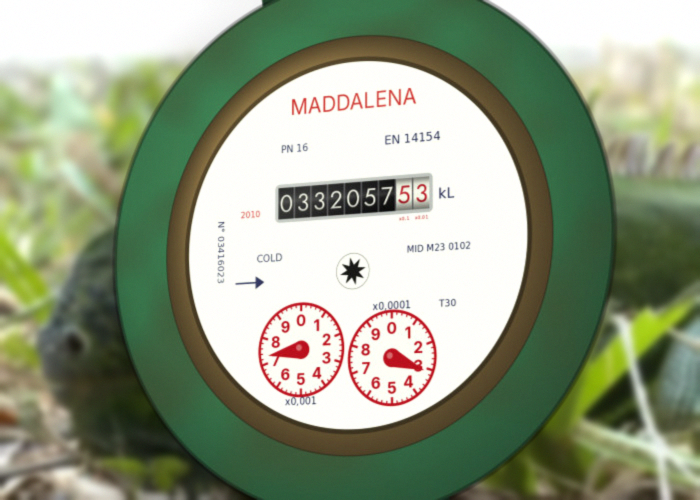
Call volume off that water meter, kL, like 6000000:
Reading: 332057.5373
